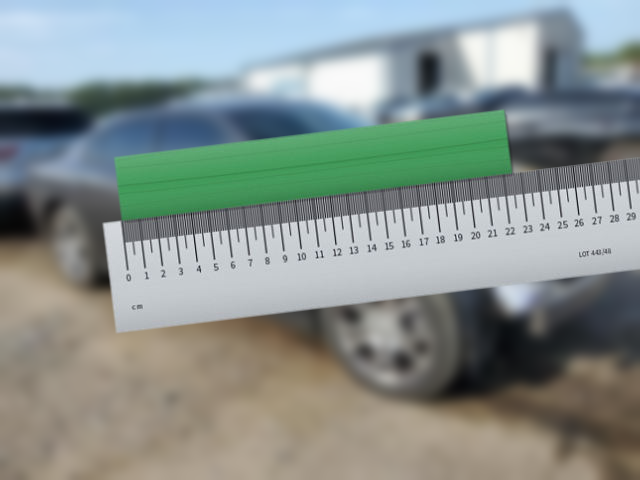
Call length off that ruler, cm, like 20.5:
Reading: 22.5
